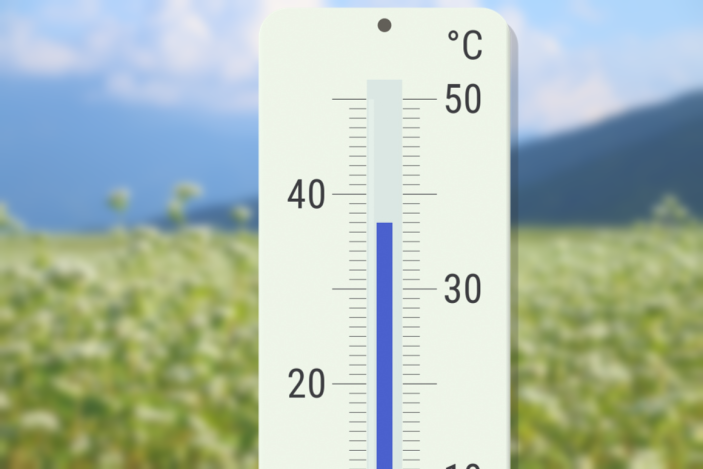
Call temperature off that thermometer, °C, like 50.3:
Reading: 37
